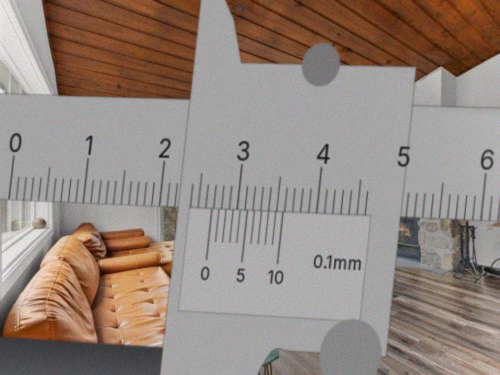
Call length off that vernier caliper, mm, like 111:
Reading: 26.8
